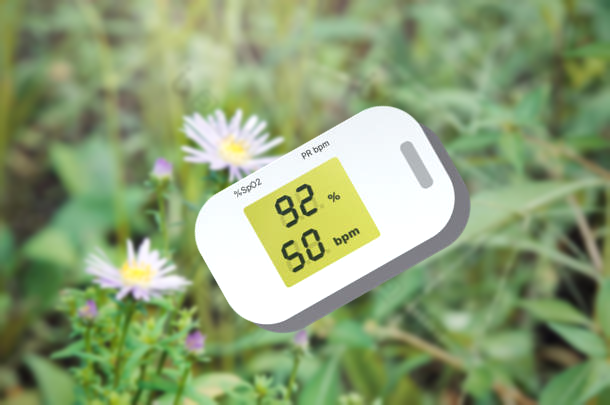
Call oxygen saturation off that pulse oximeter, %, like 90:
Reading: 92
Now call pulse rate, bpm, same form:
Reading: 50
